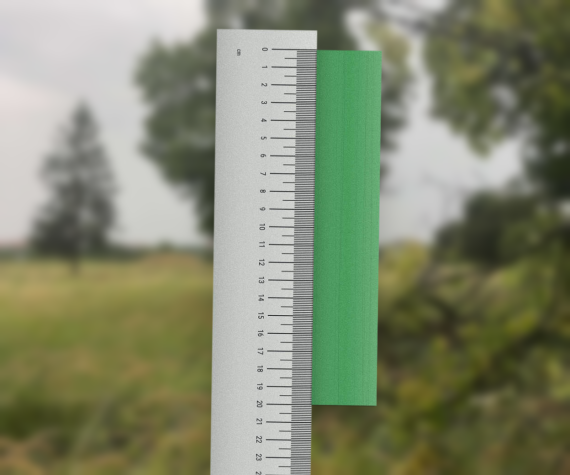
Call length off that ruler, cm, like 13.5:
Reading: 20
